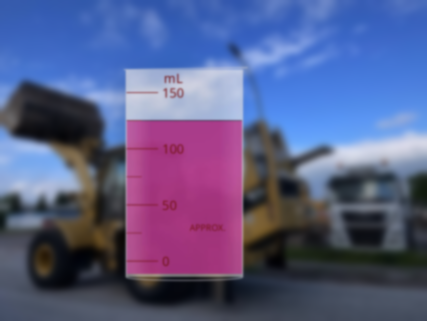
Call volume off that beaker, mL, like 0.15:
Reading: 125
